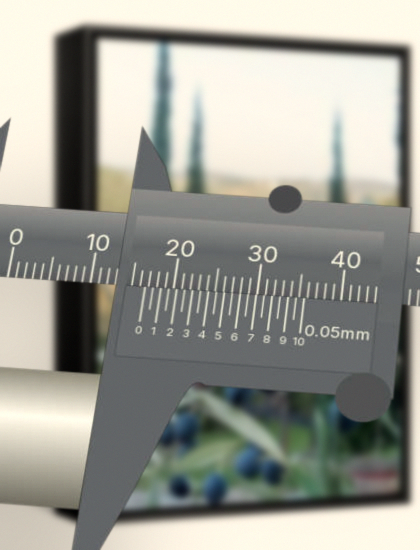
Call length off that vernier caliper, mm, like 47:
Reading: 16.6
